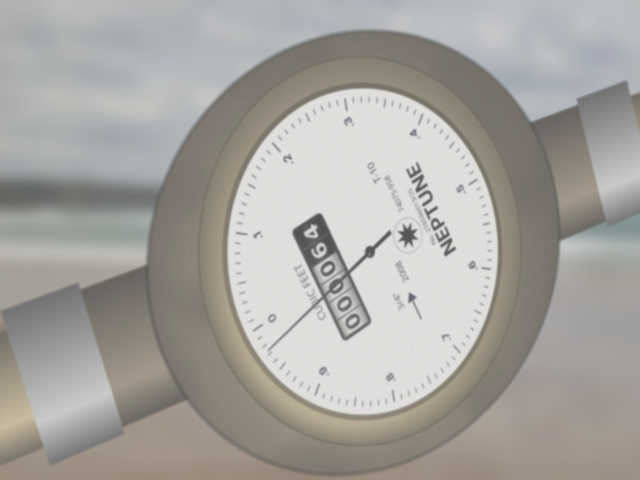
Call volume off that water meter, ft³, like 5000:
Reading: 63.97
